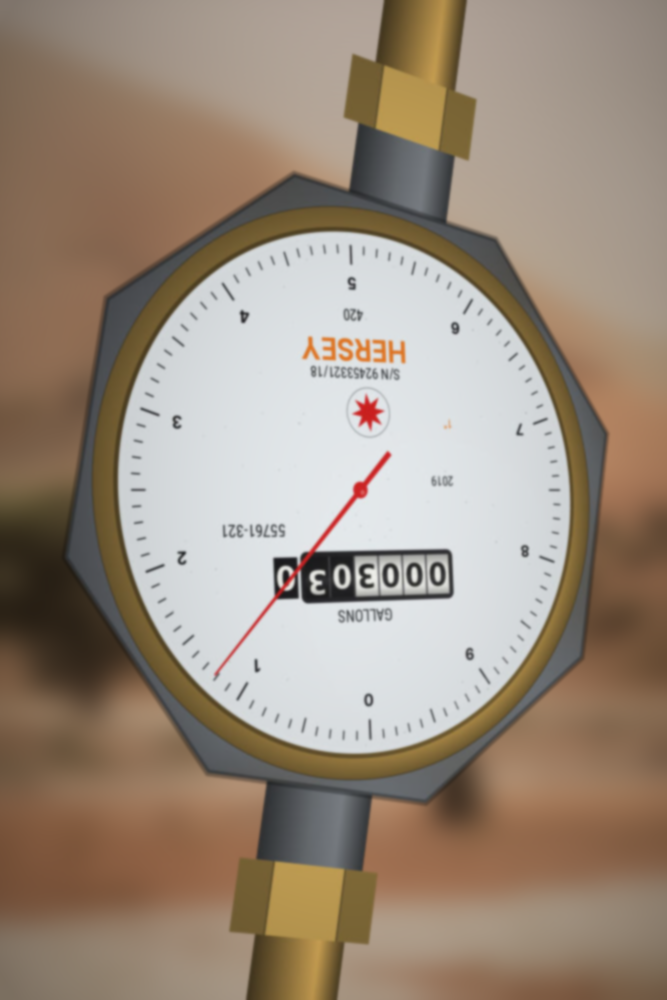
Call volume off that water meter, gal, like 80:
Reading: 3031.2
